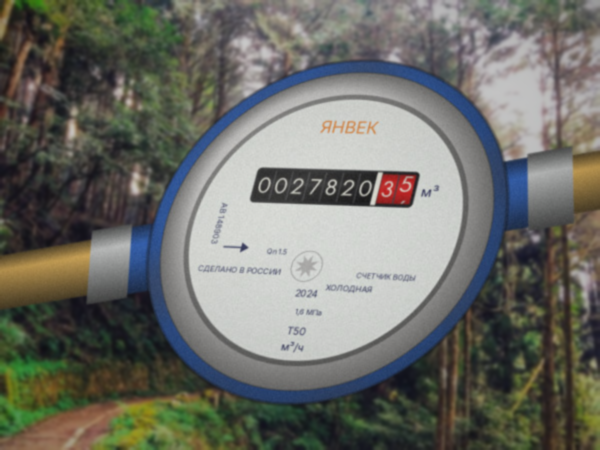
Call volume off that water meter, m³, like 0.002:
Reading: 27820.35
